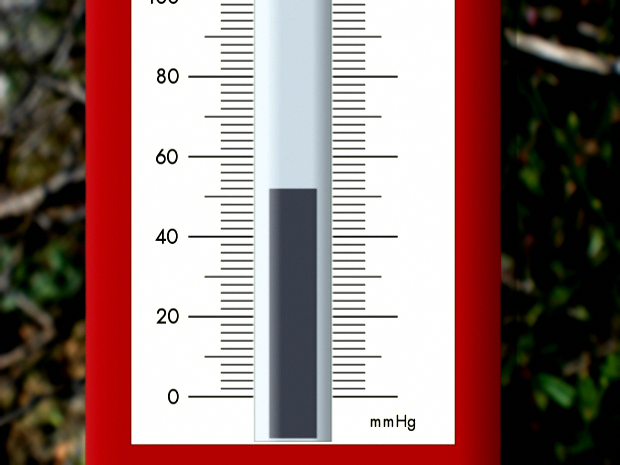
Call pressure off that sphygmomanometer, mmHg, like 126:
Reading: 52
